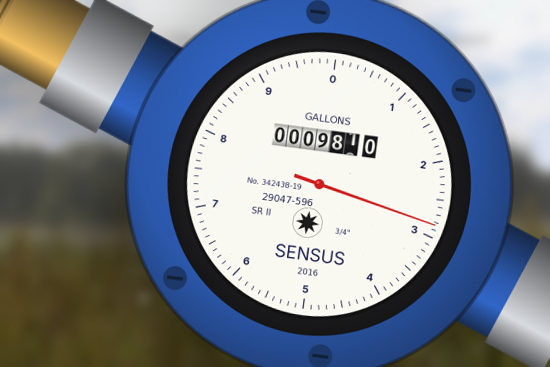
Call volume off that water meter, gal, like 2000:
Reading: 9812.8
